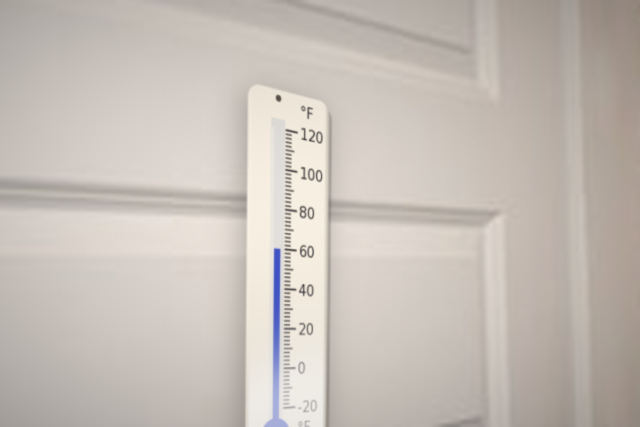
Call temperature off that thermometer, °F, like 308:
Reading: 60
